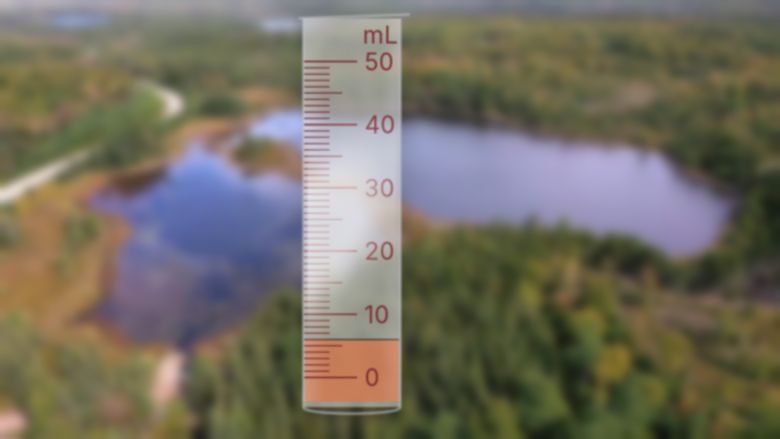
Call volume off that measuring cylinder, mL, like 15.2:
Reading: 6
